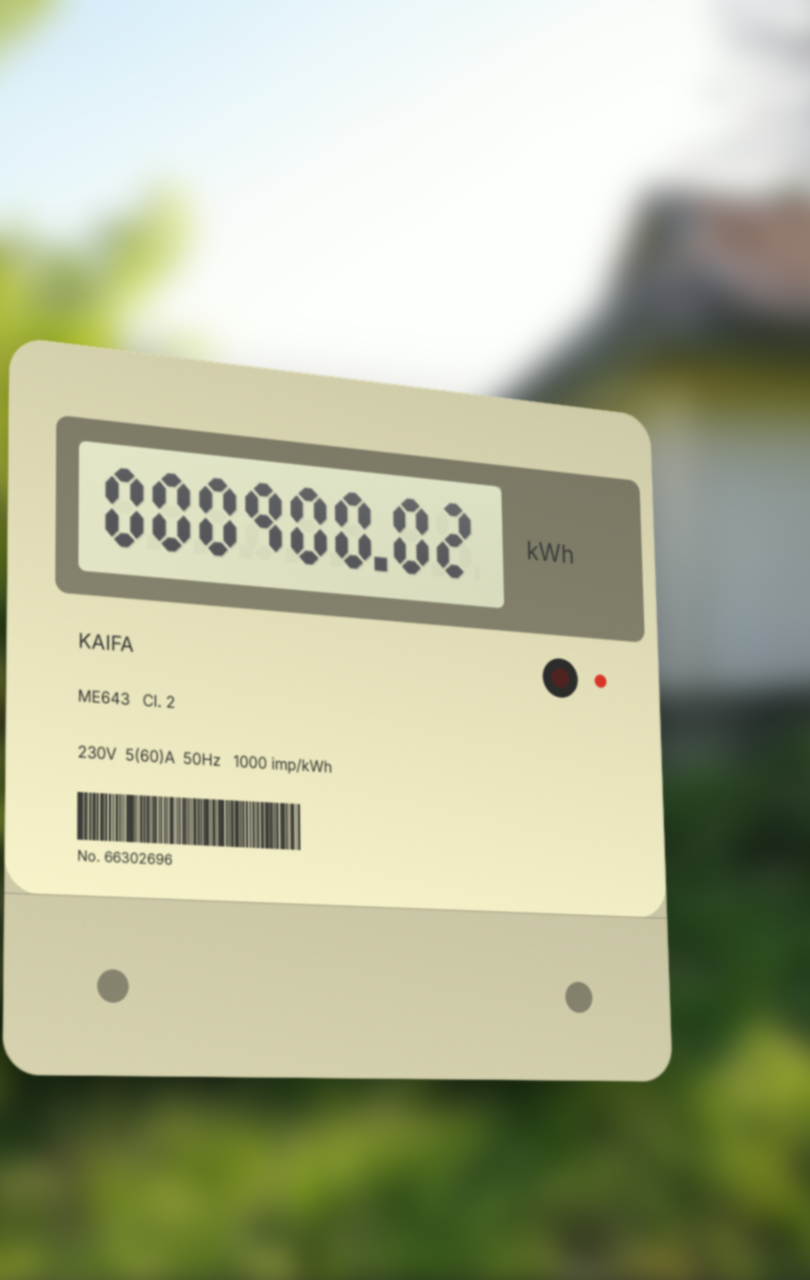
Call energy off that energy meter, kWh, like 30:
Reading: 900.02
